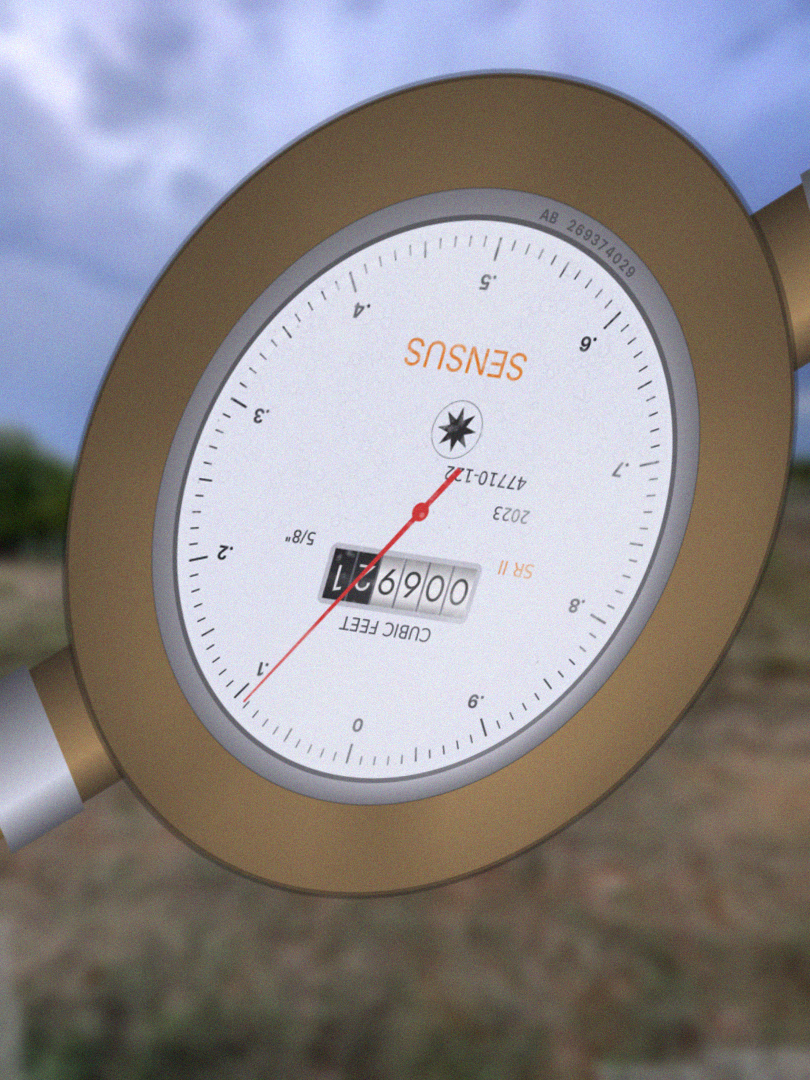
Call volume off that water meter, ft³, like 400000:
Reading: 6921.09
